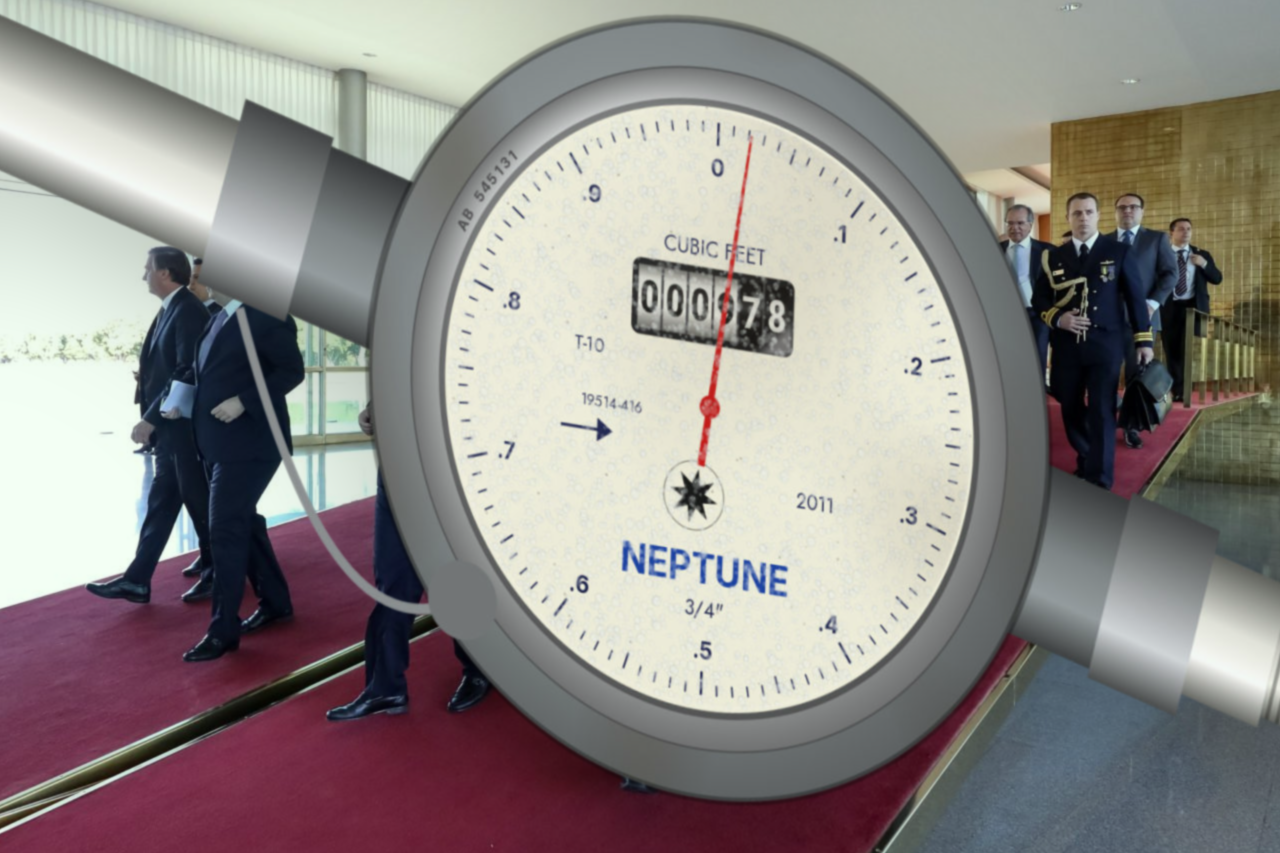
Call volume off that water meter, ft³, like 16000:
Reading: 978.02
